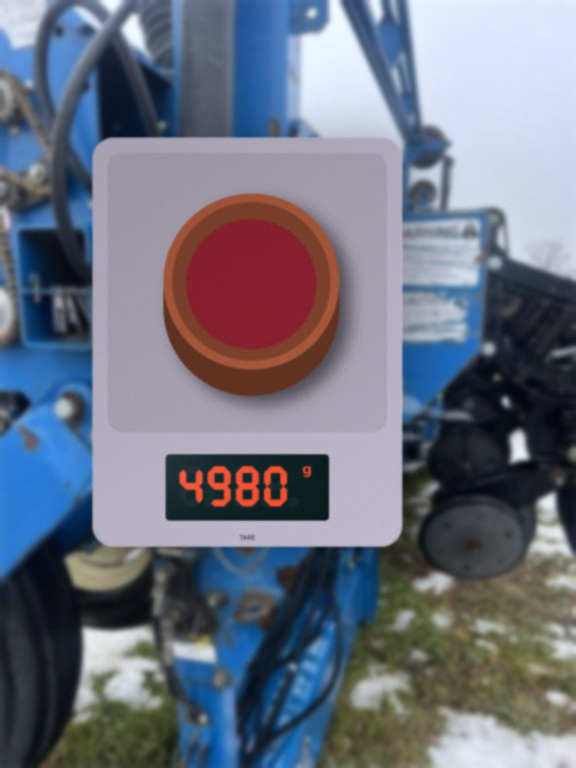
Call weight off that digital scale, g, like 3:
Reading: 4980
